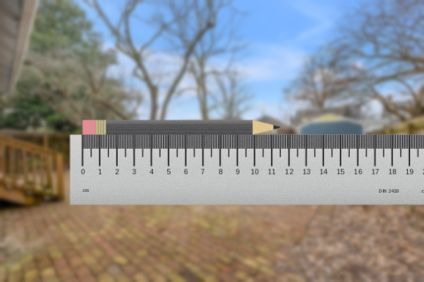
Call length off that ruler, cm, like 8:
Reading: 11.5
